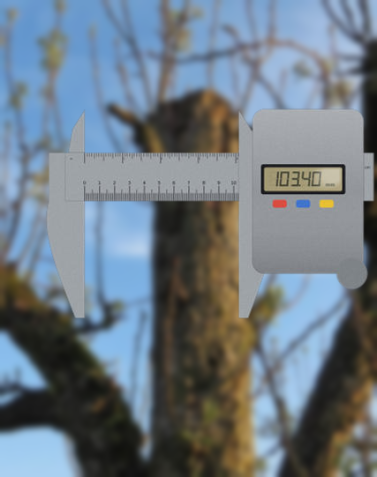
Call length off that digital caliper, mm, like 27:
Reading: 103.40
